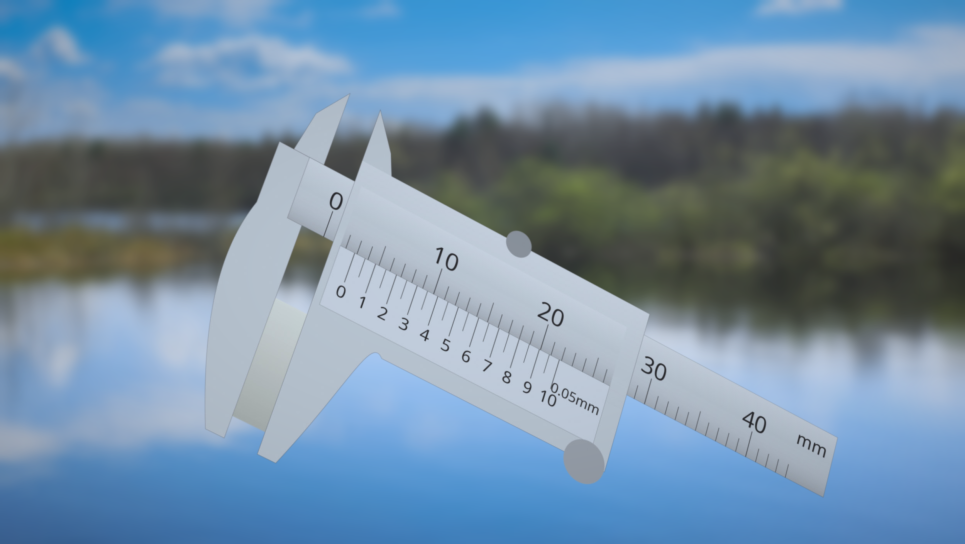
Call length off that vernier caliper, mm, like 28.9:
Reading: 2.8
